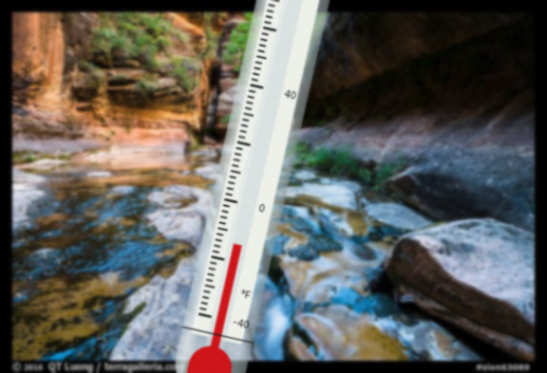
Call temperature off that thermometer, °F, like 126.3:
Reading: -14
